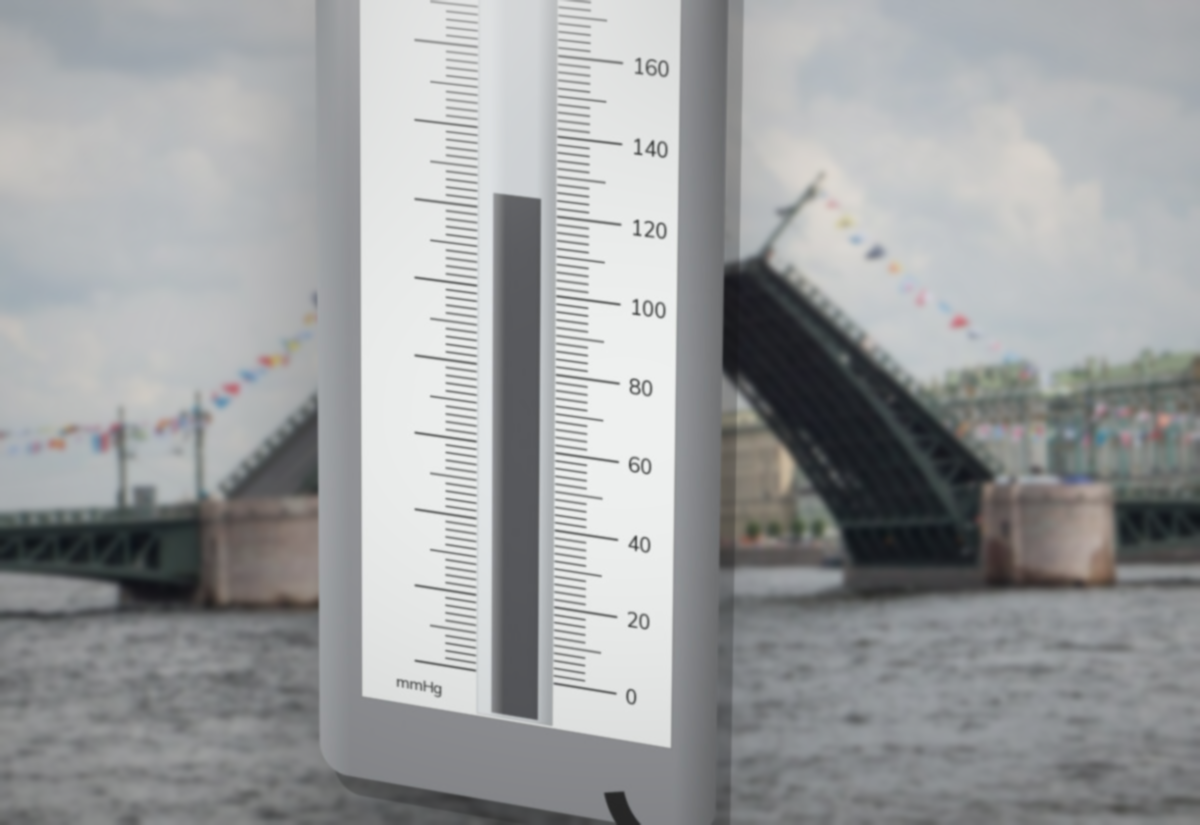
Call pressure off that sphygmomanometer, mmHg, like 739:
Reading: 124
